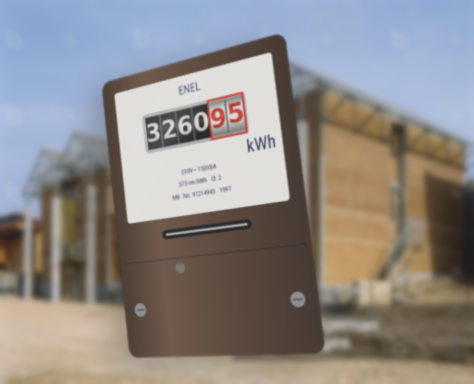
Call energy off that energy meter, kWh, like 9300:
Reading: 3260.95
